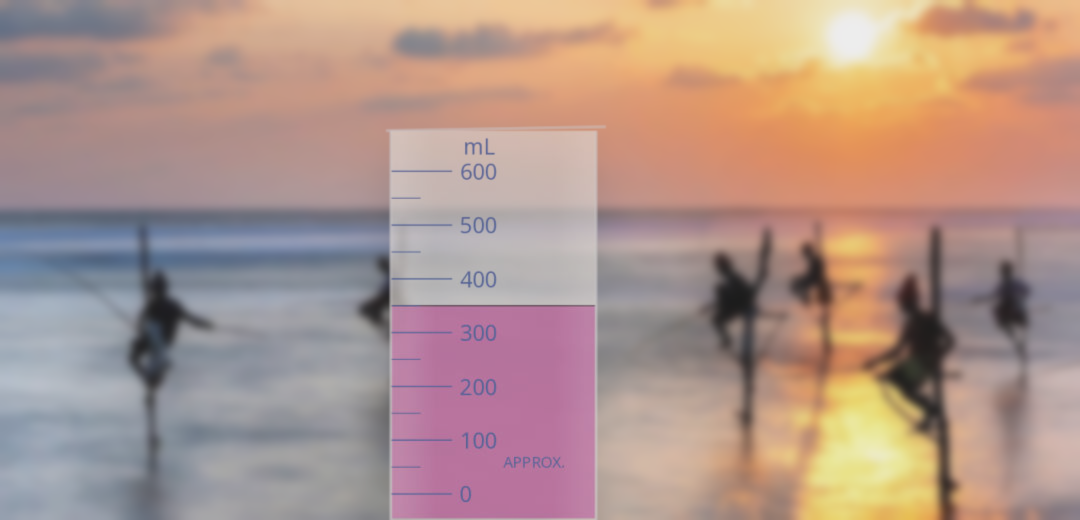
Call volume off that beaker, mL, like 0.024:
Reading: 350
